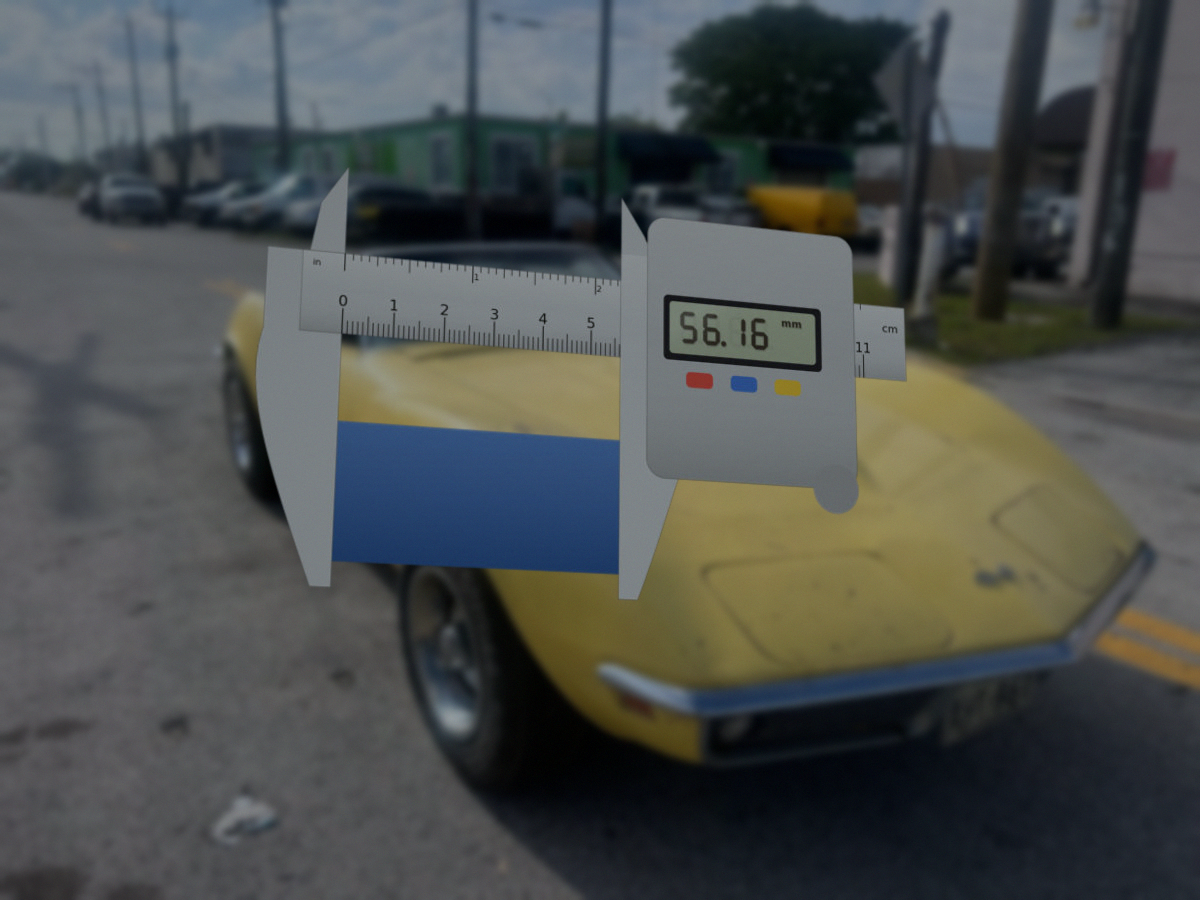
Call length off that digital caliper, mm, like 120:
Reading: 56.16
